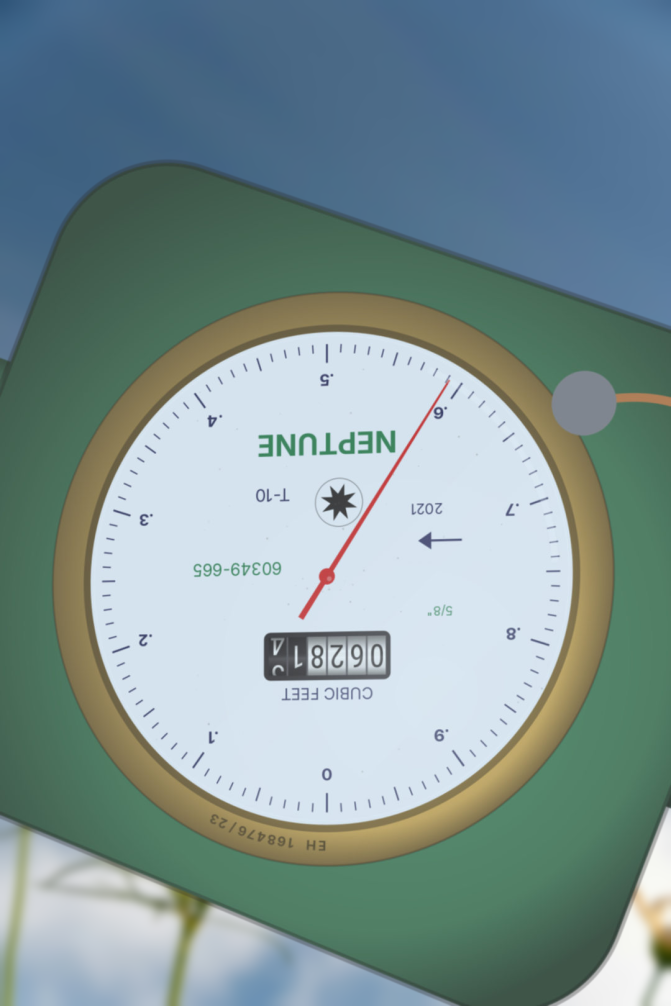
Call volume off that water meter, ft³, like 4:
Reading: 62813.59
